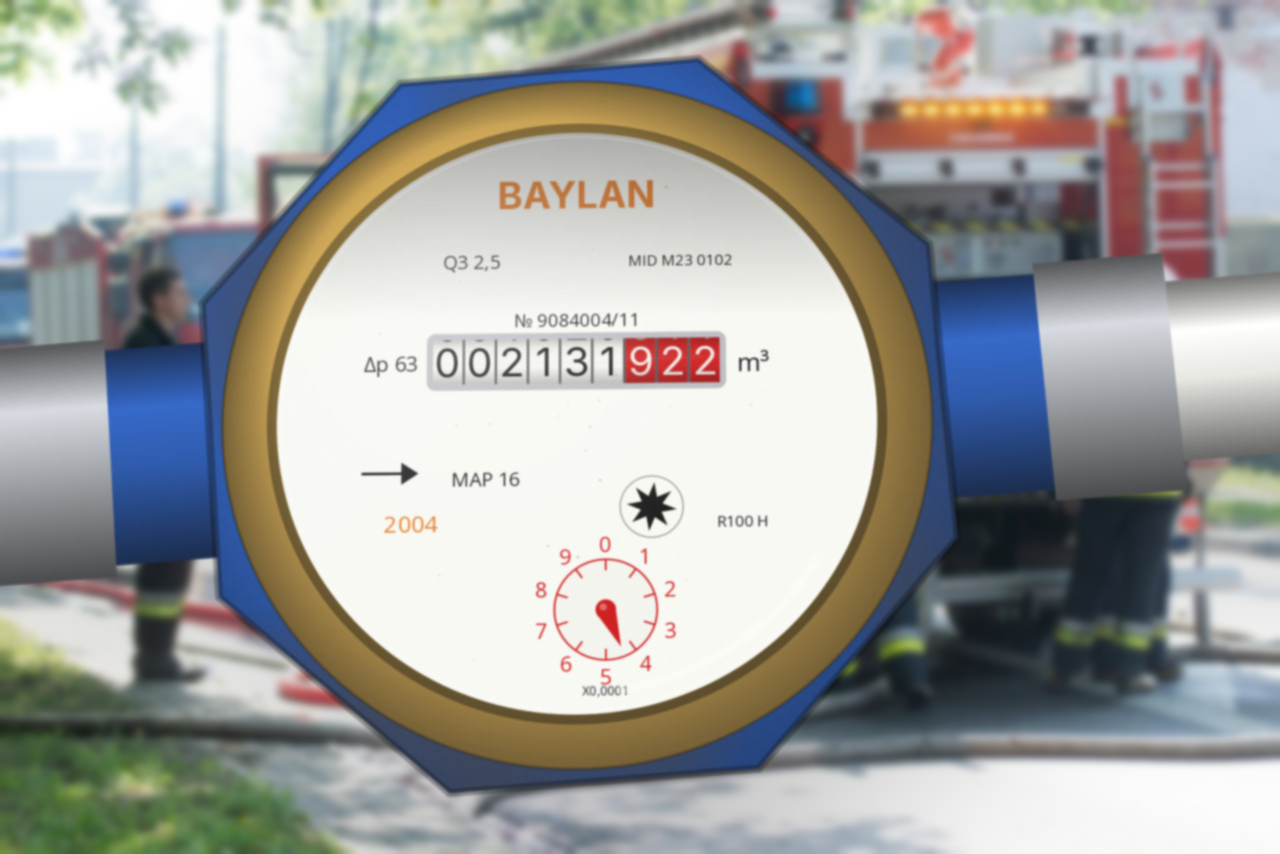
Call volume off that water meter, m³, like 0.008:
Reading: 2131.9224
